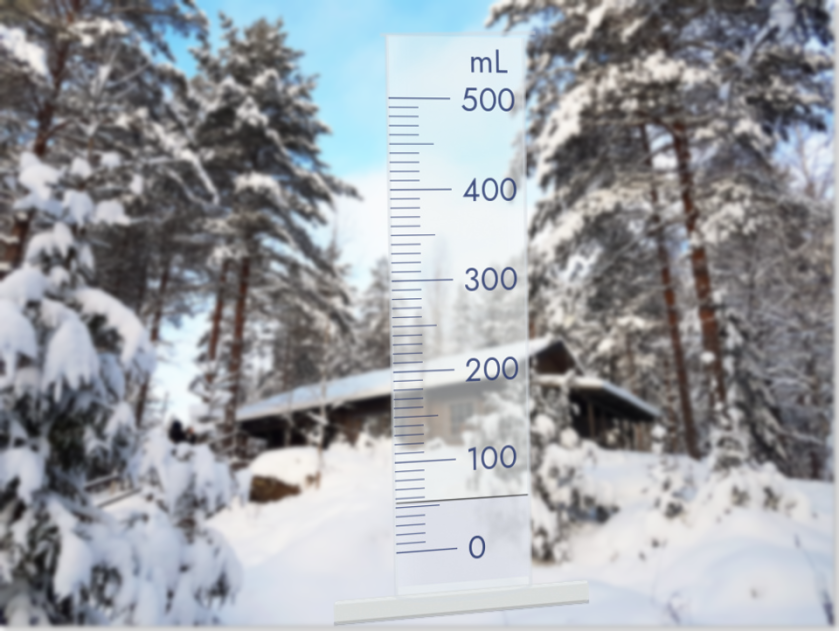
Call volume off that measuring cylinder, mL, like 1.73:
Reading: 55
